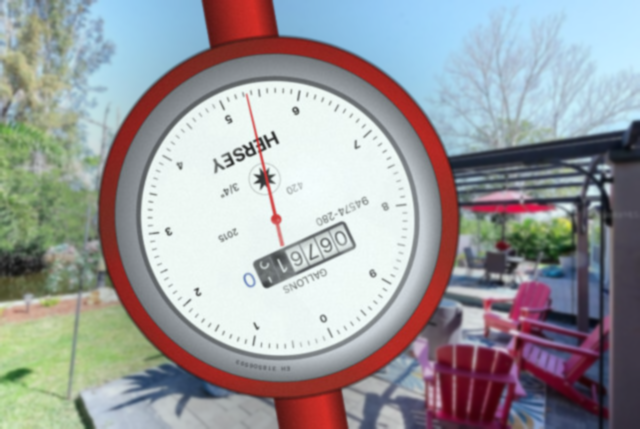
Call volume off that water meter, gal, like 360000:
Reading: 676115.3
